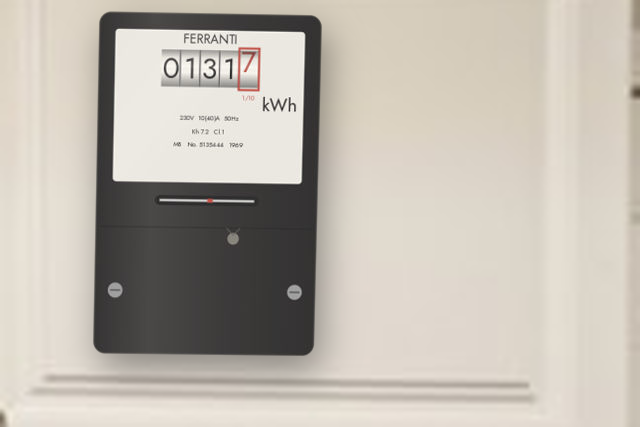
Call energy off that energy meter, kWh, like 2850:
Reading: 131.7
